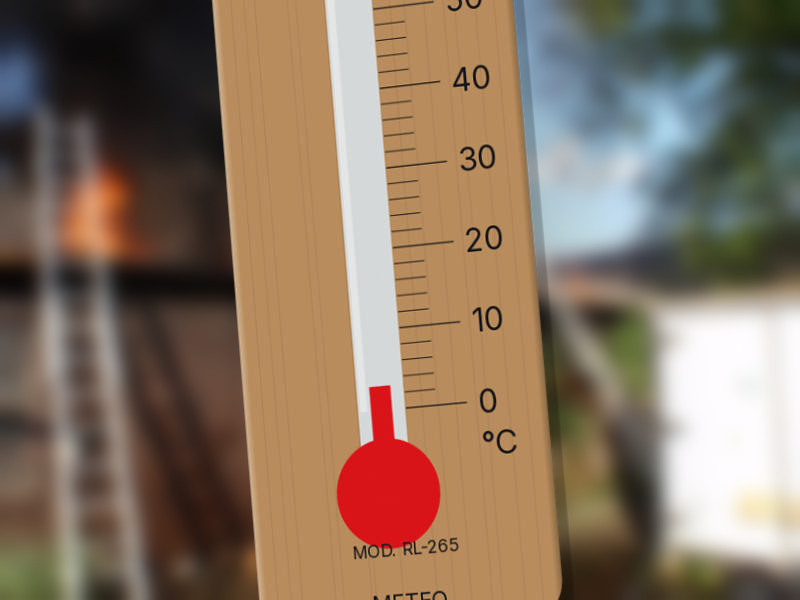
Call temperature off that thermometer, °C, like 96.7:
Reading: 3
